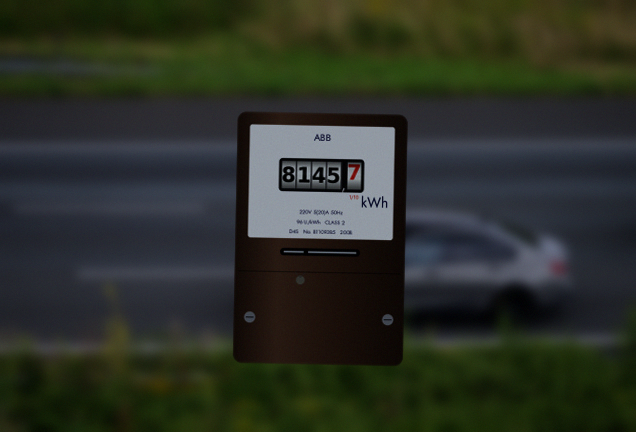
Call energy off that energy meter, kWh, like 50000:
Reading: 8145.7
